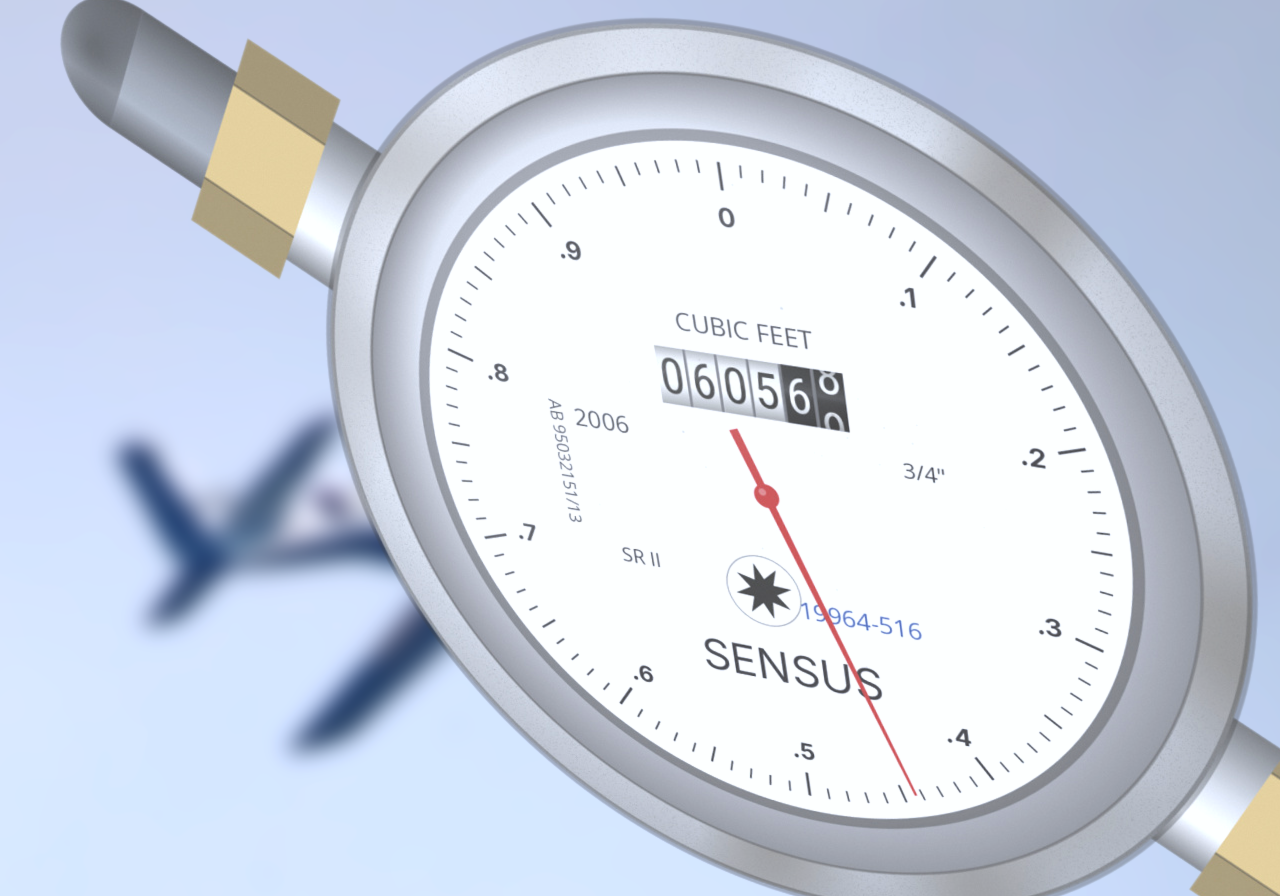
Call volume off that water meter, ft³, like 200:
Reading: 60568.44
